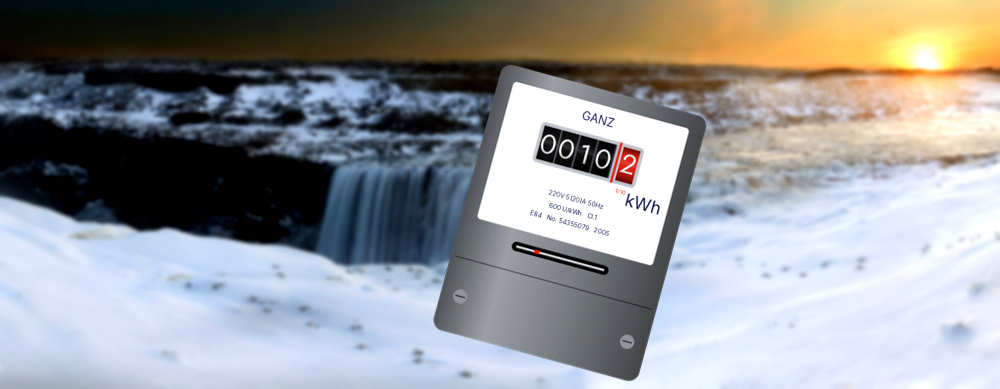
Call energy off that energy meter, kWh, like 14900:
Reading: 10.2
